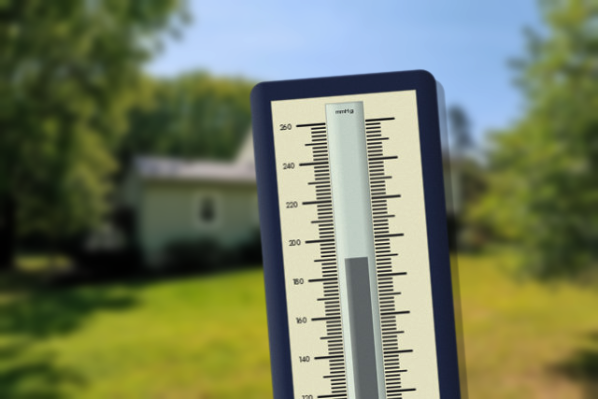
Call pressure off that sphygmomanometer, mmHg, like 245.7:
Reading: 190
